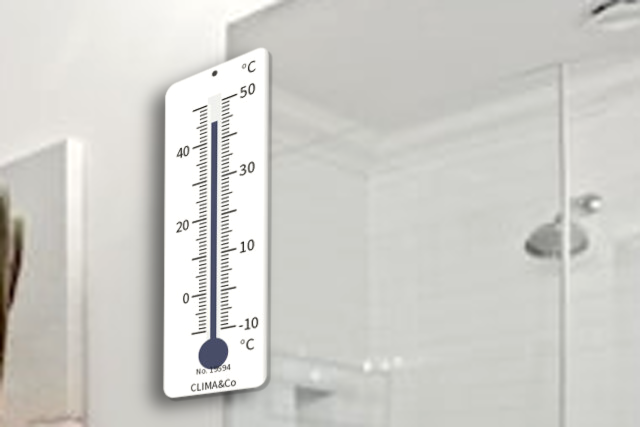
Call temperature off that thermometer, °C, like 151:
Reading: 45
